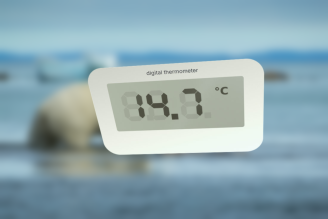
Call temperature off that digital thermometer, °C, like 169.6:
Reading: 14.7
